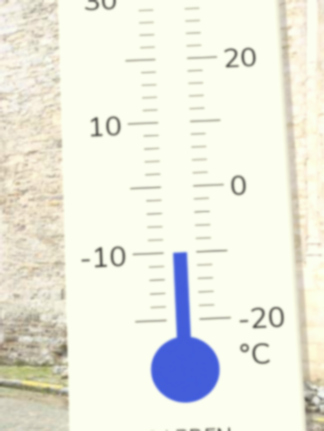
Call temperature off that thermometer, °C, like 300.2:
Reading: -10
